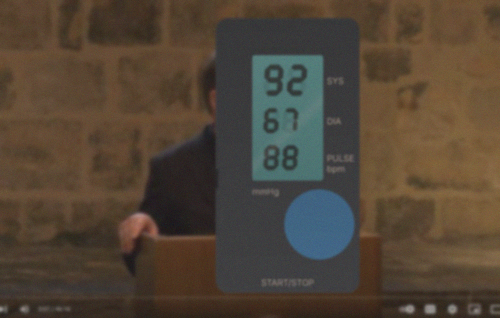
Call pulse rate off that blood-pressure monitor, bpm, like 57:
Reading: 88
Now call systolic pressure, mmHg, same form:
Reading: 92
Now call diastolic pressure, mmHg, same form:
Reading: 67
